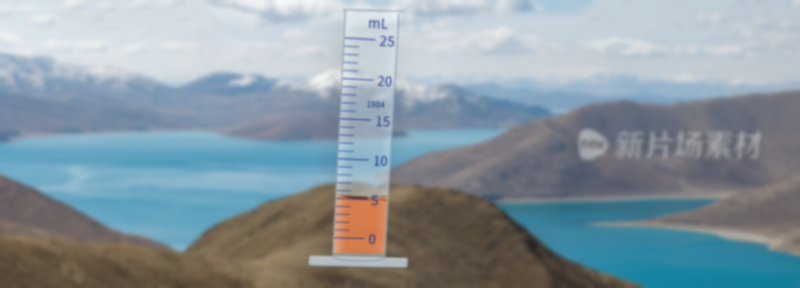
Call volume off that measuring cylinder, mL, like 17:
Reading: 5
